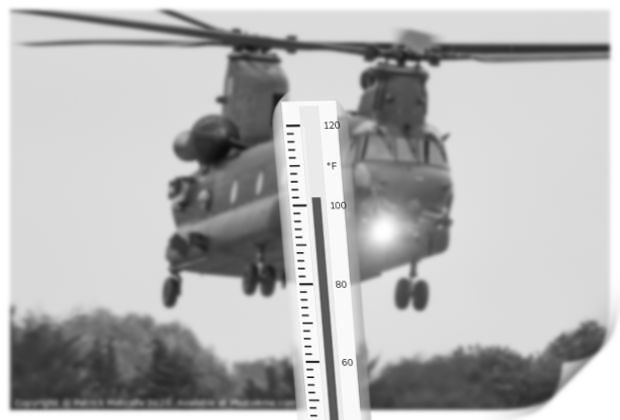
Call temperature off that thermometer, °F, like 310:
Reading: 102
